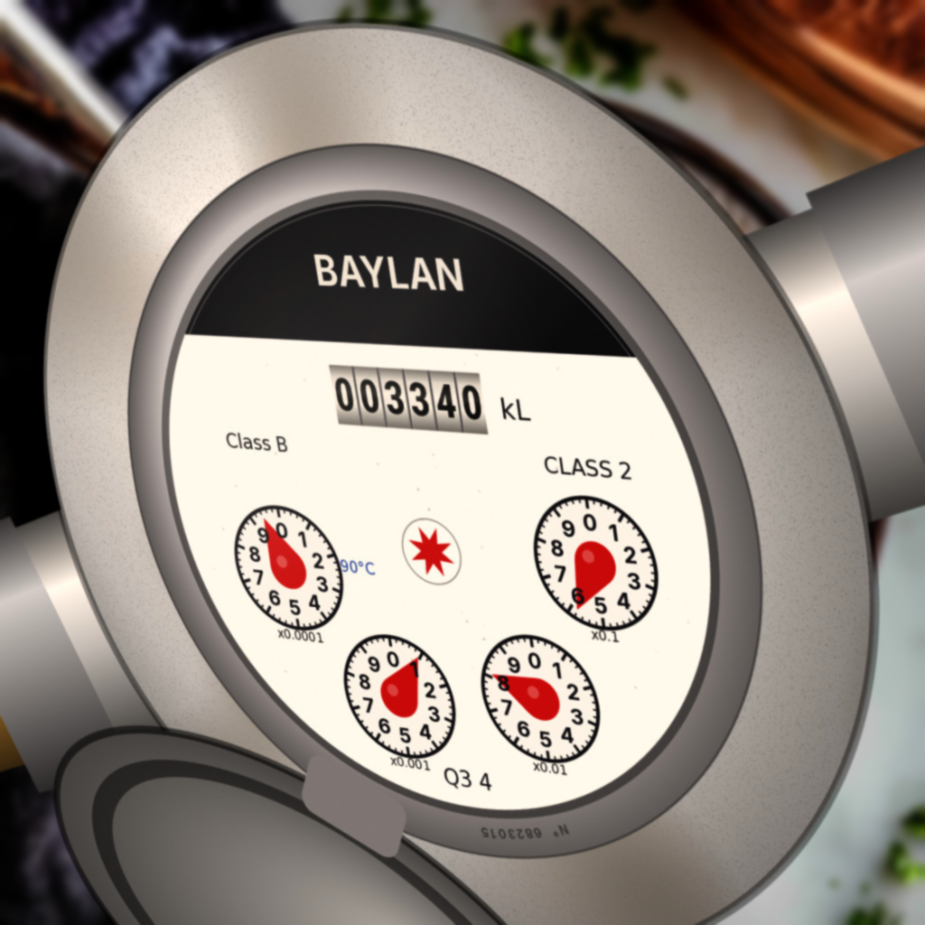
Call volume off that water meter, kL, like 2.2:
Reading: 3340.5809
